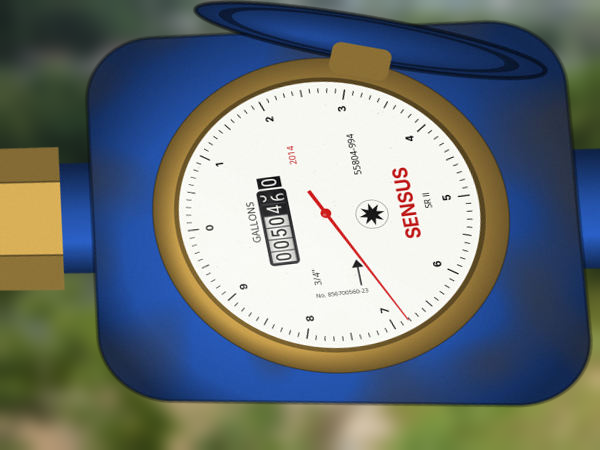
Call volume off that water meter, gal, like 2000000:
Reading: 50456.8
